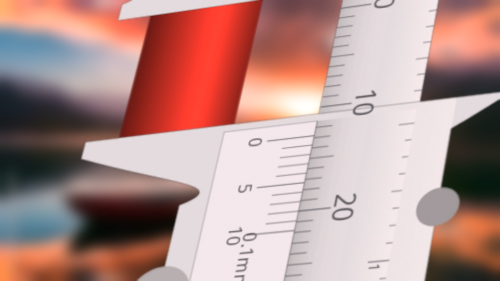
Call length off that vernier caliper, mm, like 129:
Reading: 12.8
